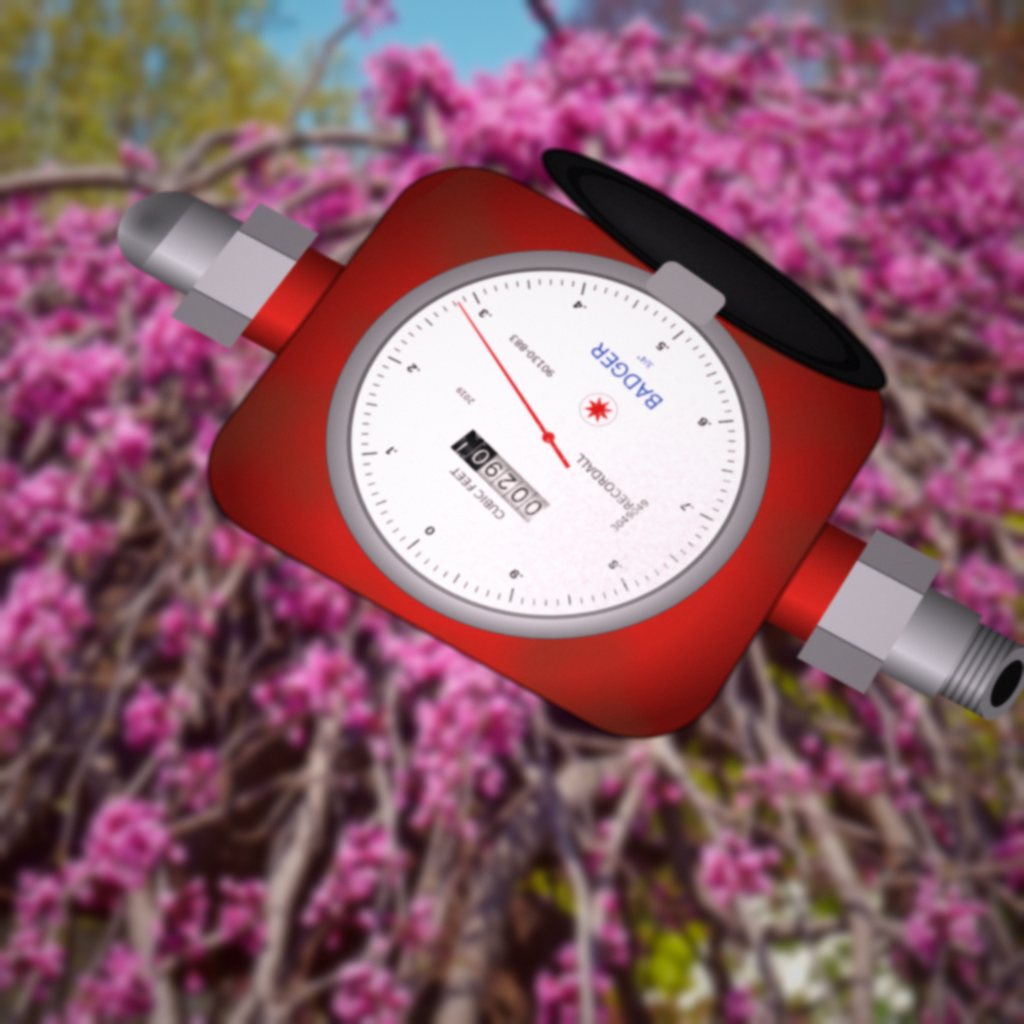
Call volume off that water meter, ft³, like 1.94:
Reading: 2901.28
